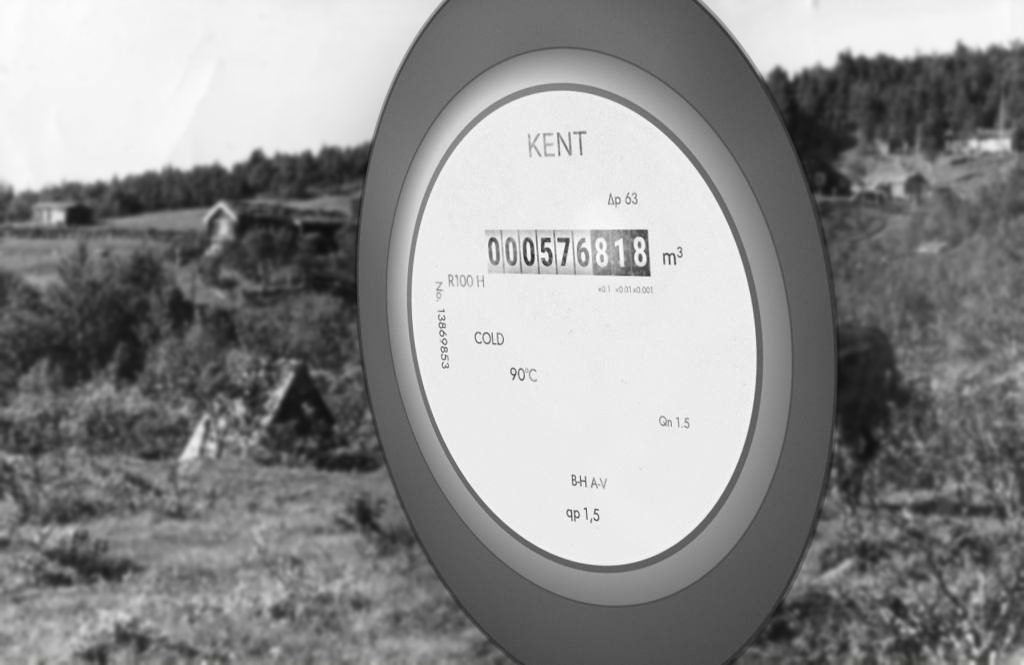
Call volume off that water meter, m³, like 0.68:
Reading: 576.818
